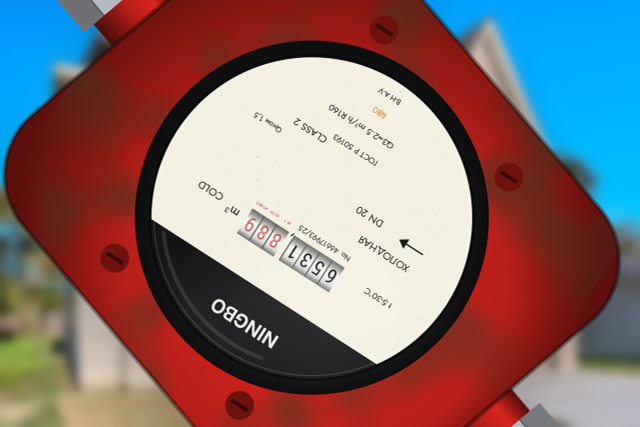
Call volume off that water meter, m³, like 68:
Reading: 6531.889
